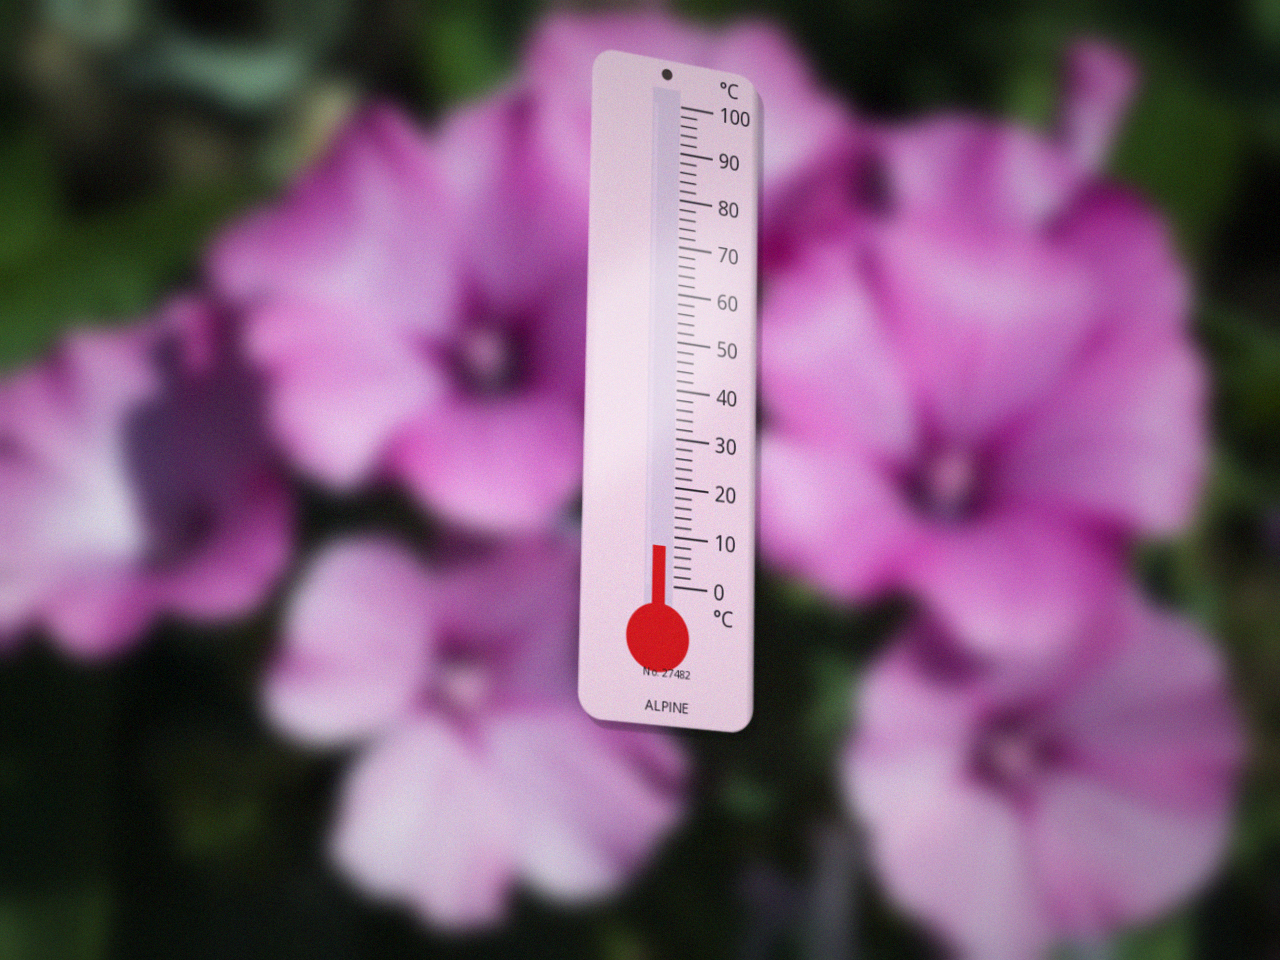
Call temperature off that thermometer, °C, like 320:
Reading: 8
